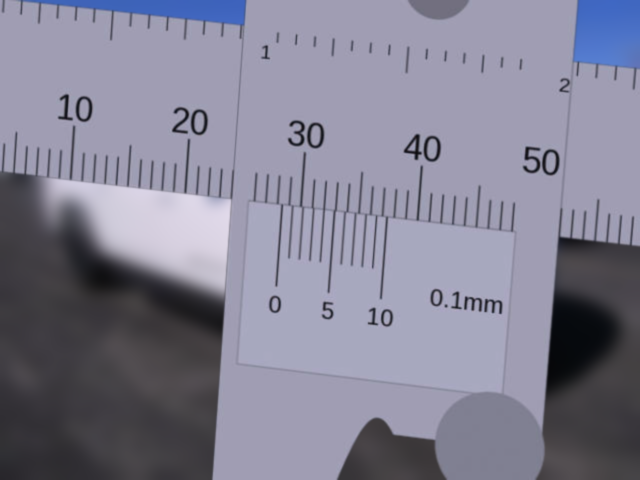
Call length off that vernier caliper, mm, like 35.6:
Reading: 28.4
